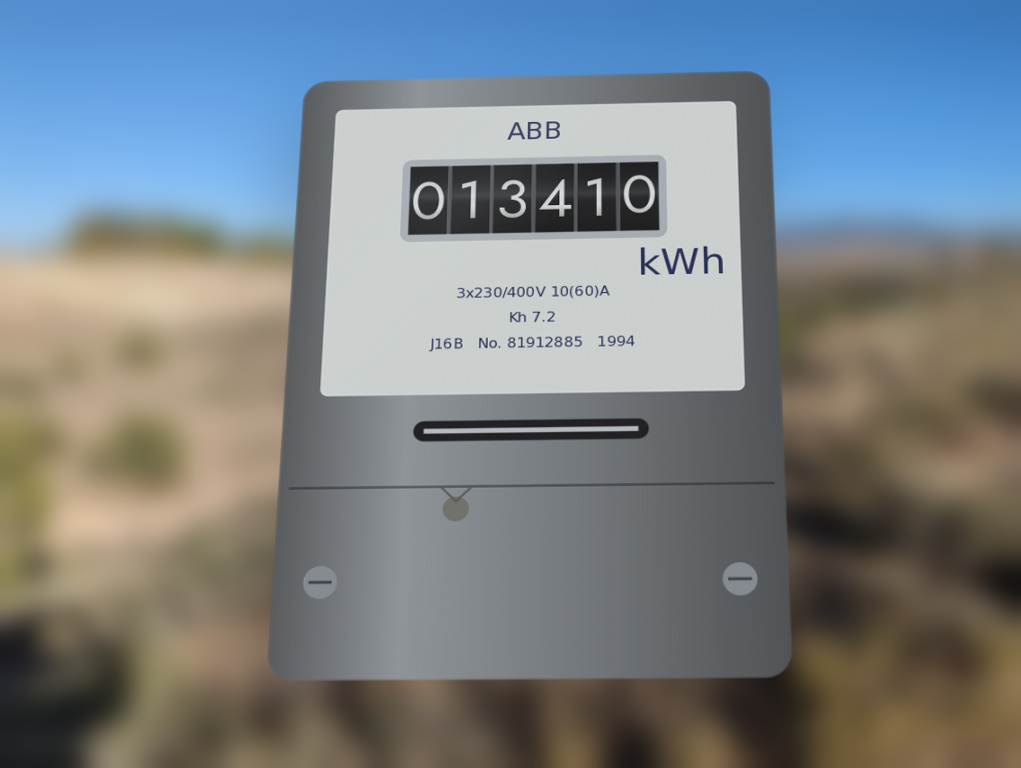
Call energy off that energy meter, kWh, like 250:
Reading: 13410
